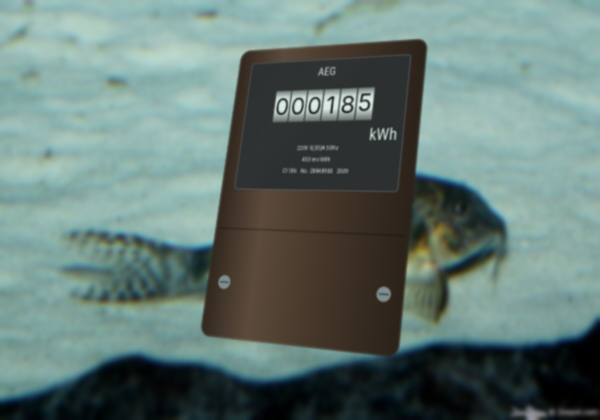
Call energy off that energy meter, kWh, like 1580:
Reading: 185
